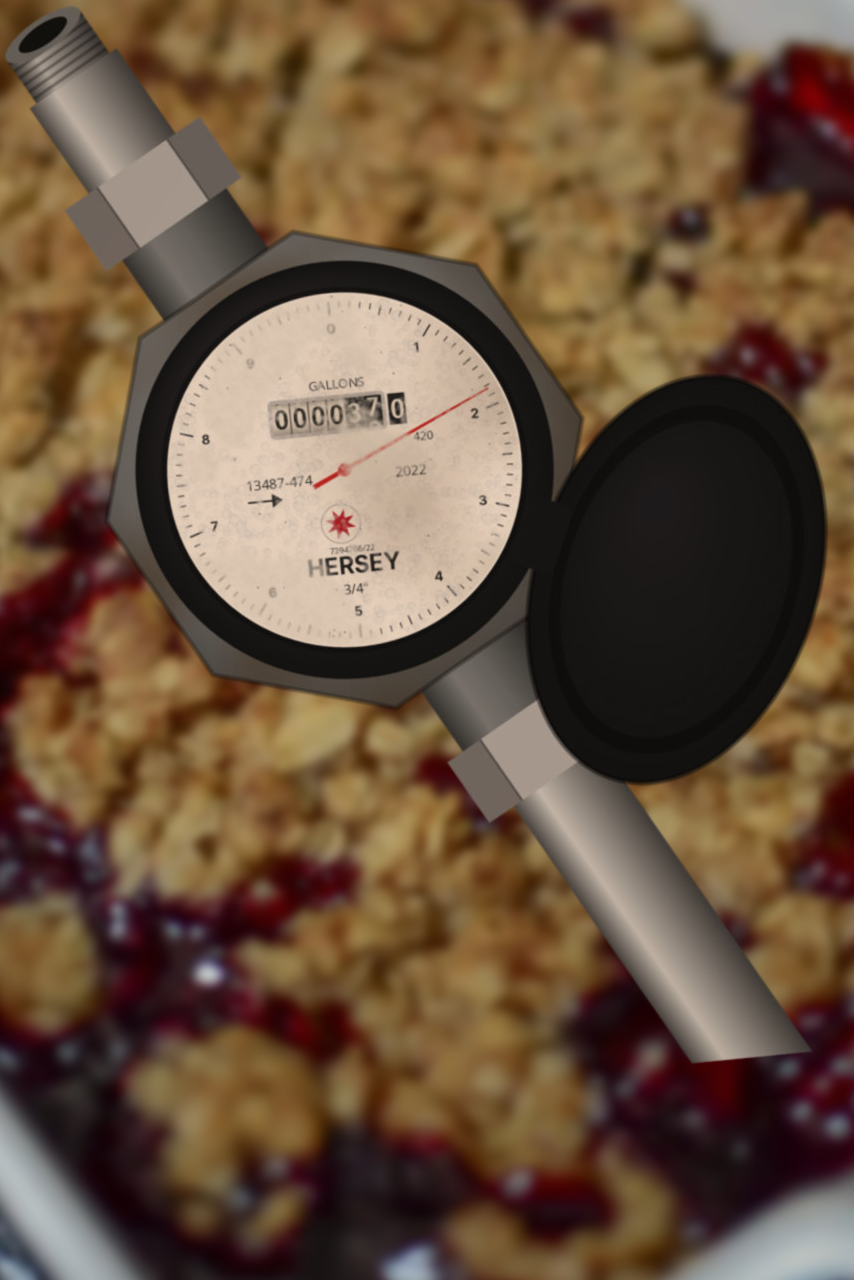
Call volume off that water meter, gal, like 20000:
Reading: 371.8
